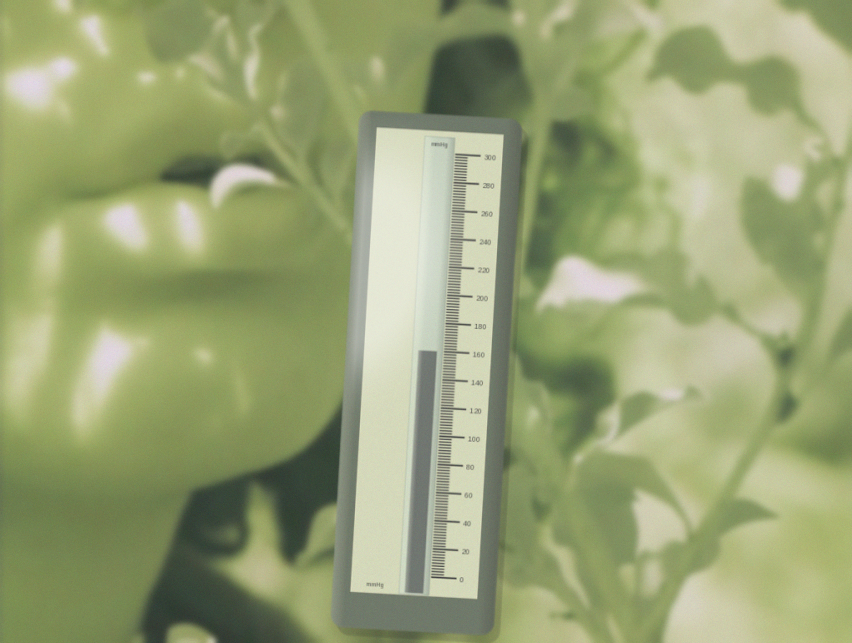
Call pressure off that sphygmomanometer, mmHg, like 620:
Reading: 160
